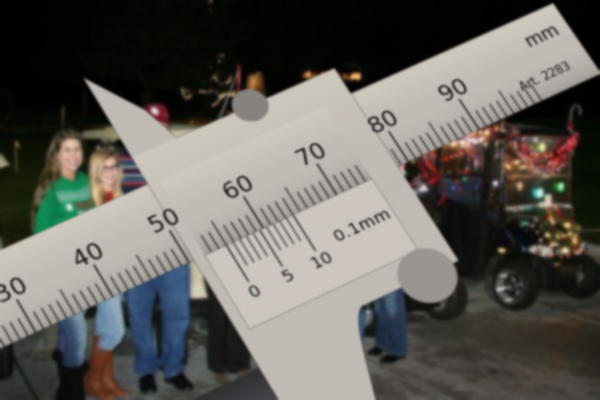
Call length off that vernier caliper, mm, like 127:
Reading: 55.0
